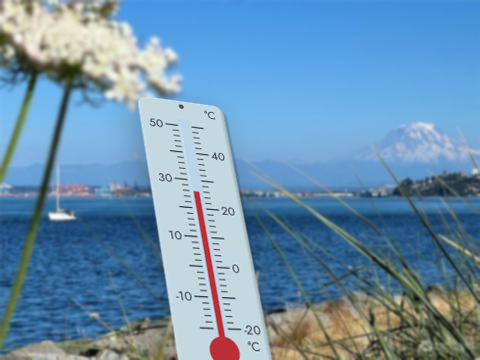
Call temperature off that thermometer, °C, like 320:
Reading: 26
